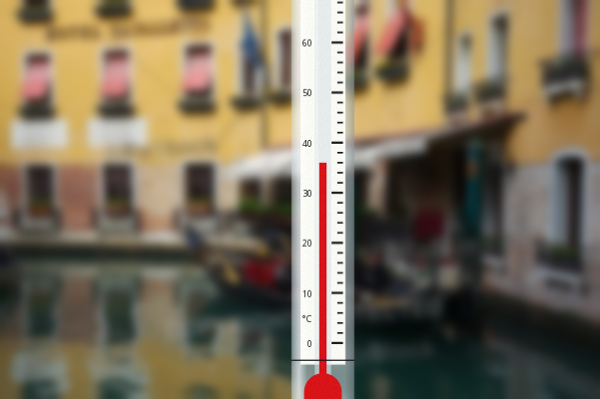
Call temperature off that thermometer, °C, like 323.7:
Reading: 36
